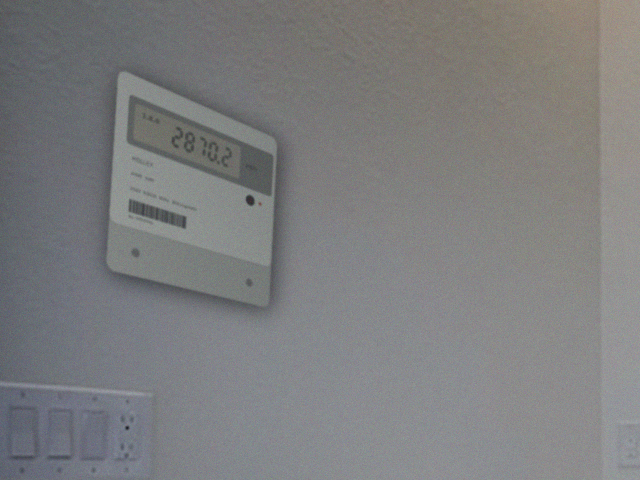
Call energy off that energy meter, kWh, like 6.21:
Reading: 2870.2
